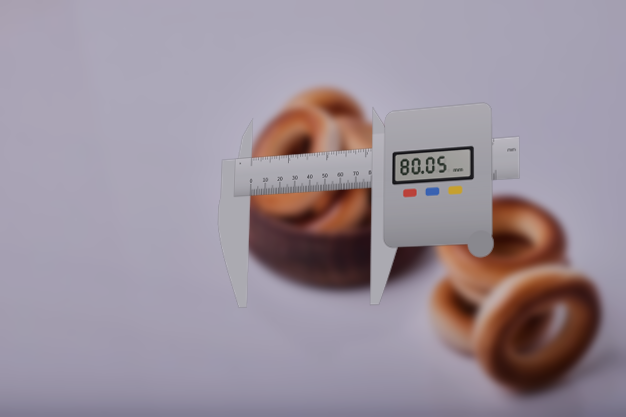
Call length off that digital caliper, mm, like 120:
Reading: 80.05
